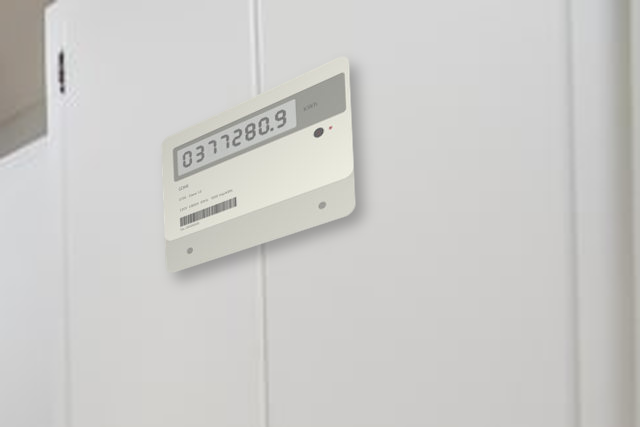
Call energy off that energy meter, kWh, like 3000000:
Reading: 377280.9
